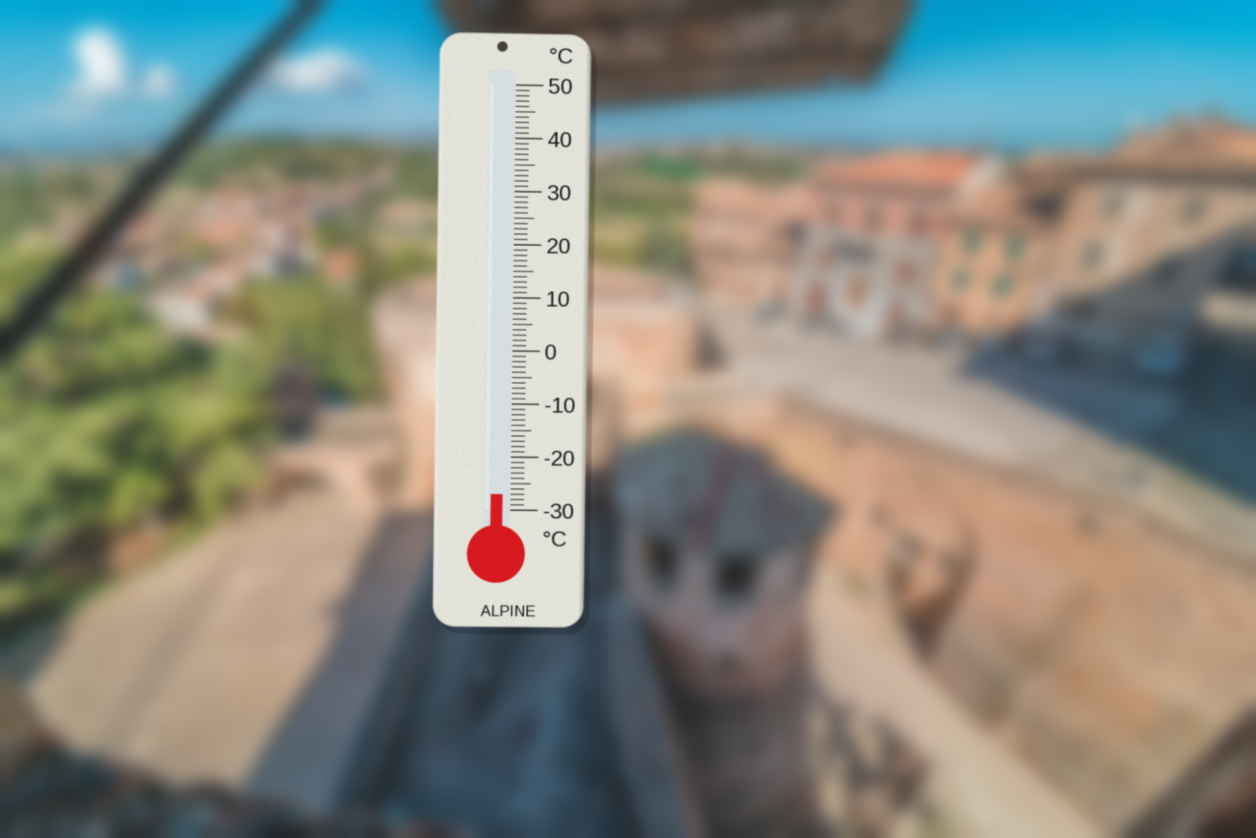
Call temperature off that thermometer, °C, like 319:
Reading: -27
